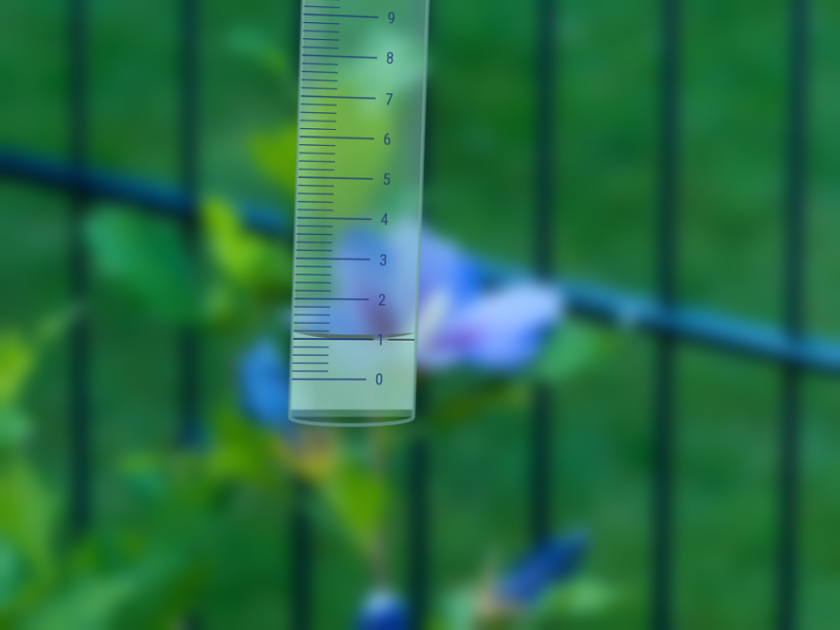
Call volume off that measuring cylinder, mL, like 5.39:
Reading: 1
